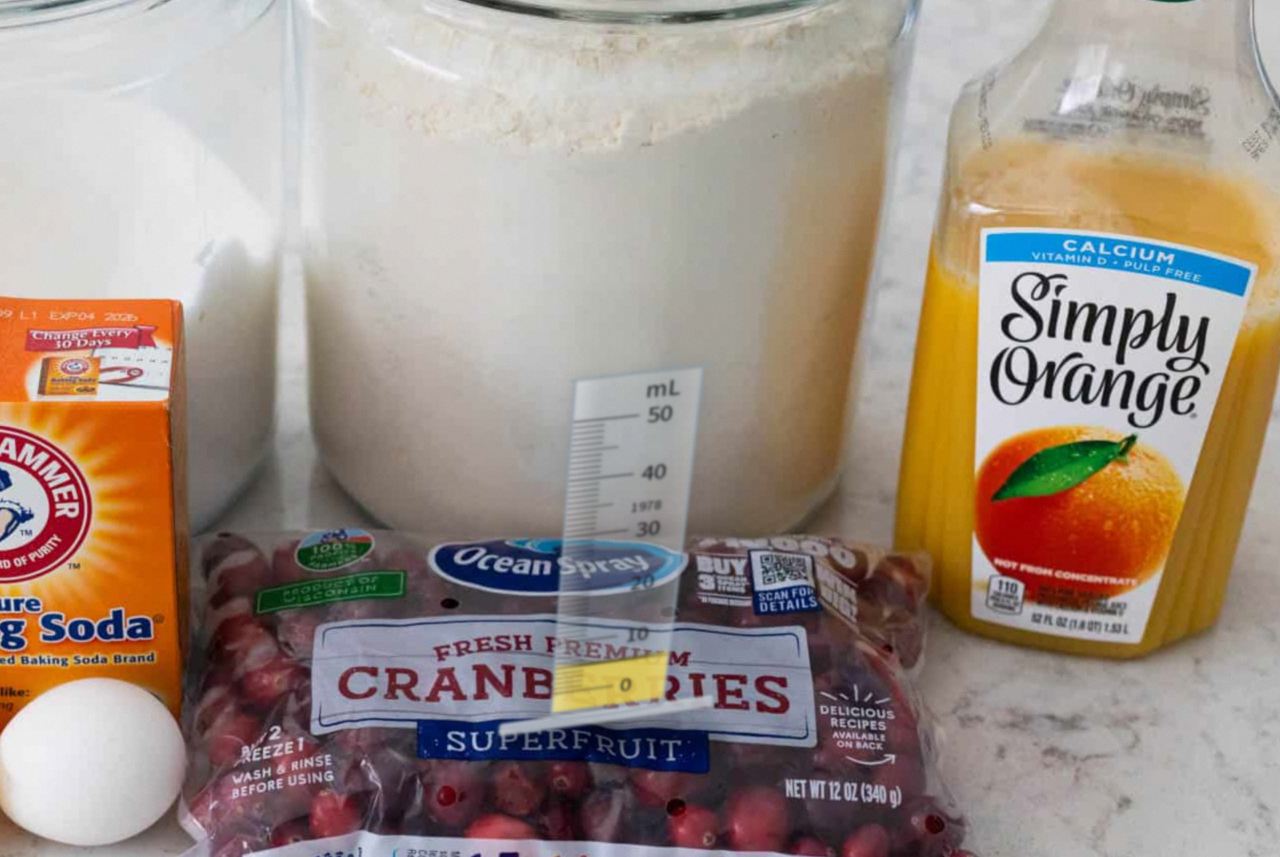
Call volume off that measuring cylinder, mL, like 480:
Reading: 5
